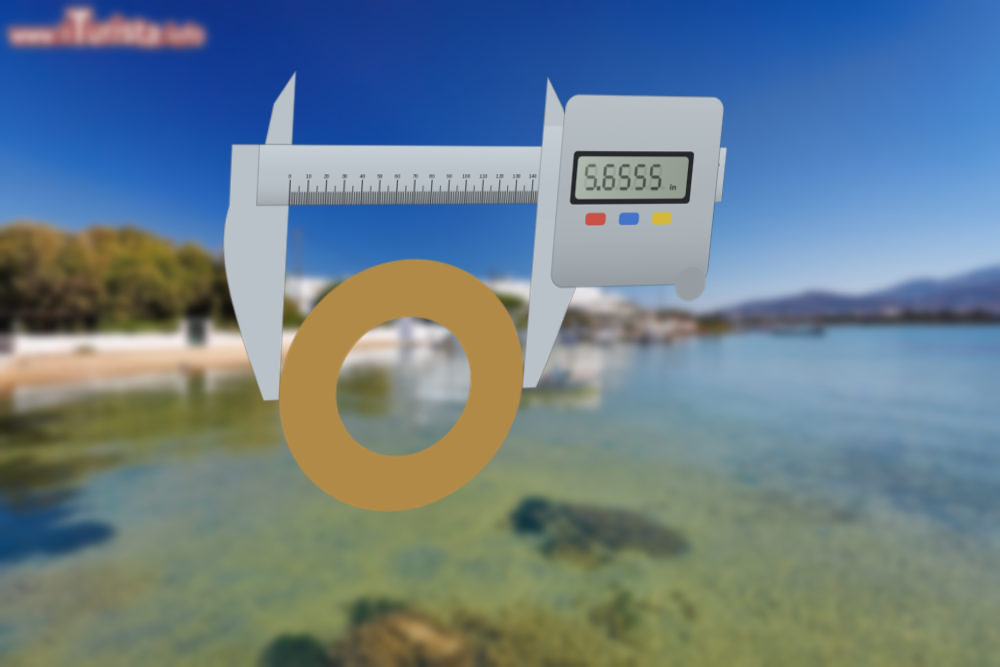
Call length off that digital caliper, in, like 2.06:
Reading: 5.6555
